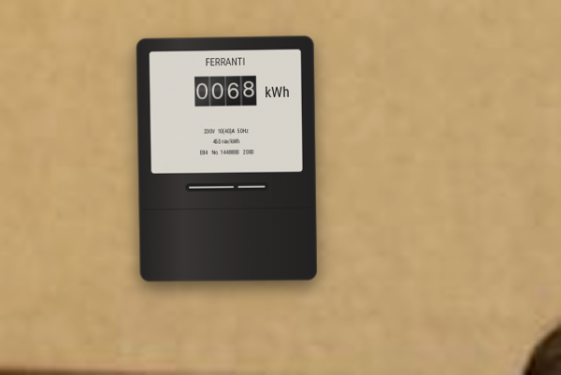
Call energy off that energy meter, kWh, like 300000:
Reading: 68
